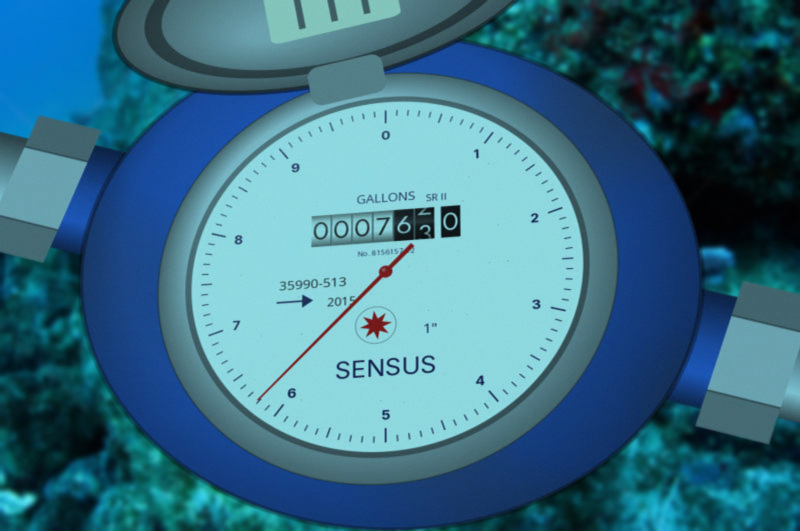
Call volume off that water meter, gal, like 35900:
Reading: 7626.2
